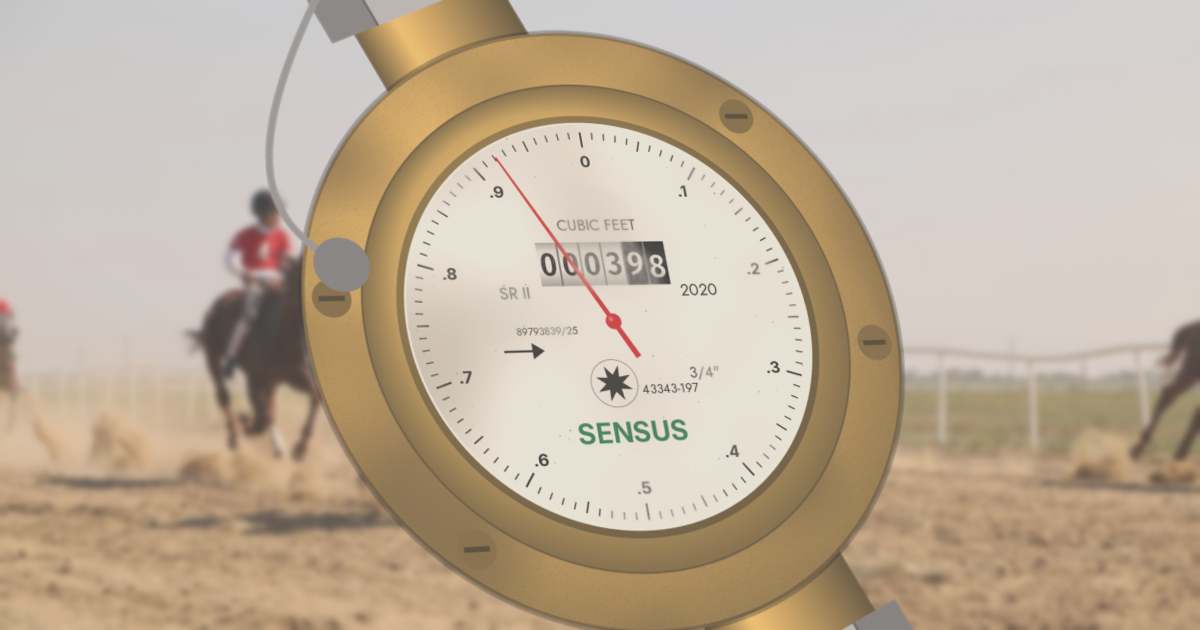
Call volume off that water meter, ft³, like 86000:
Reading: 397.92
